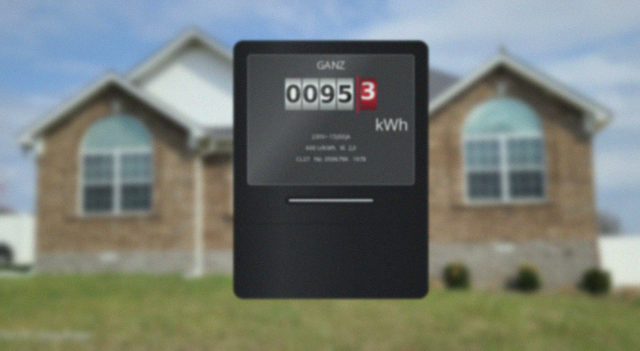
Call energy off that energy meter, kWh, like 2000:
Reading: 95.3
